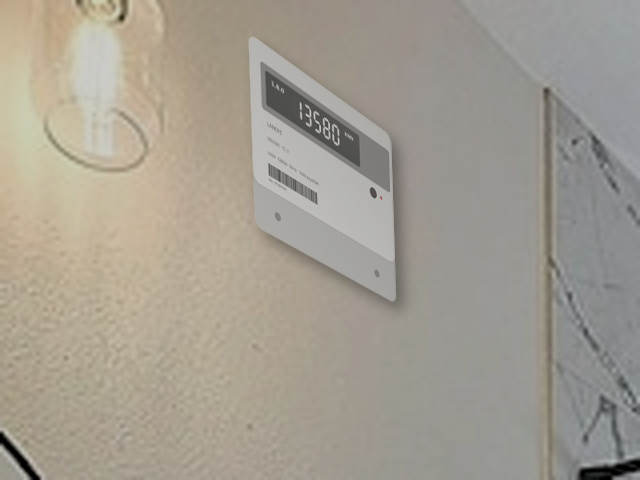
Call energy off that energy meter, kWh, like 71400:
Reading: 13580
